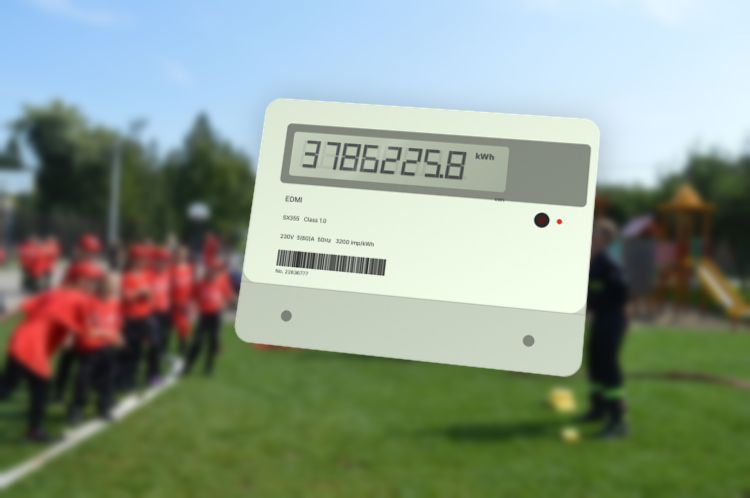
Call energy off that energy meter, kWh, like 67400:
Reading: 3786225.8
